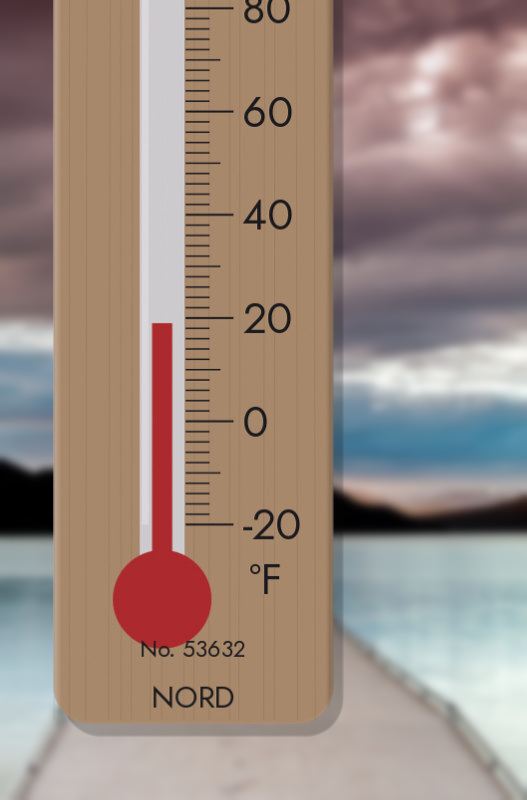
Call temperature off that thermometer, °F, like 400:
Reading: 19
